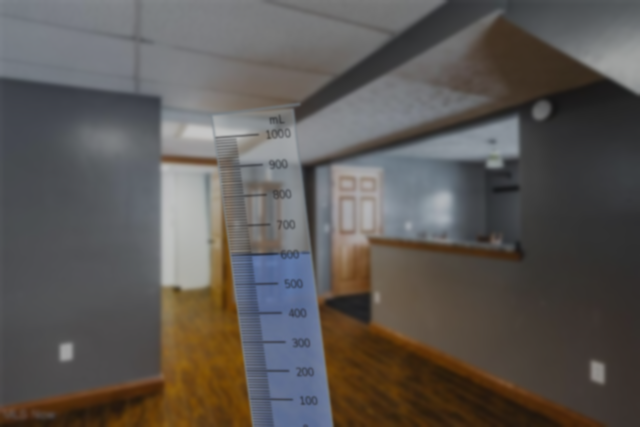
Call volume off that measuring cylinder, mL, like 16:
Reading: 600
